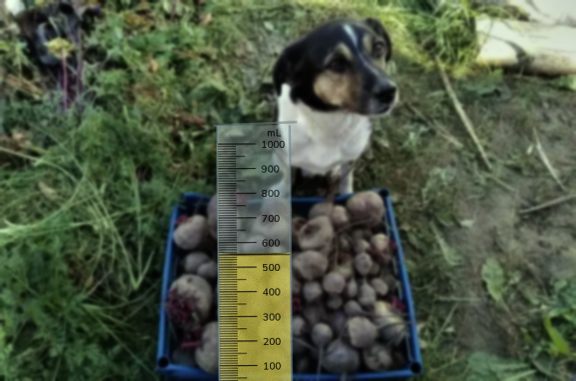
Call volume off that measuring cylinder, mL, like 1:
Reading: 550
